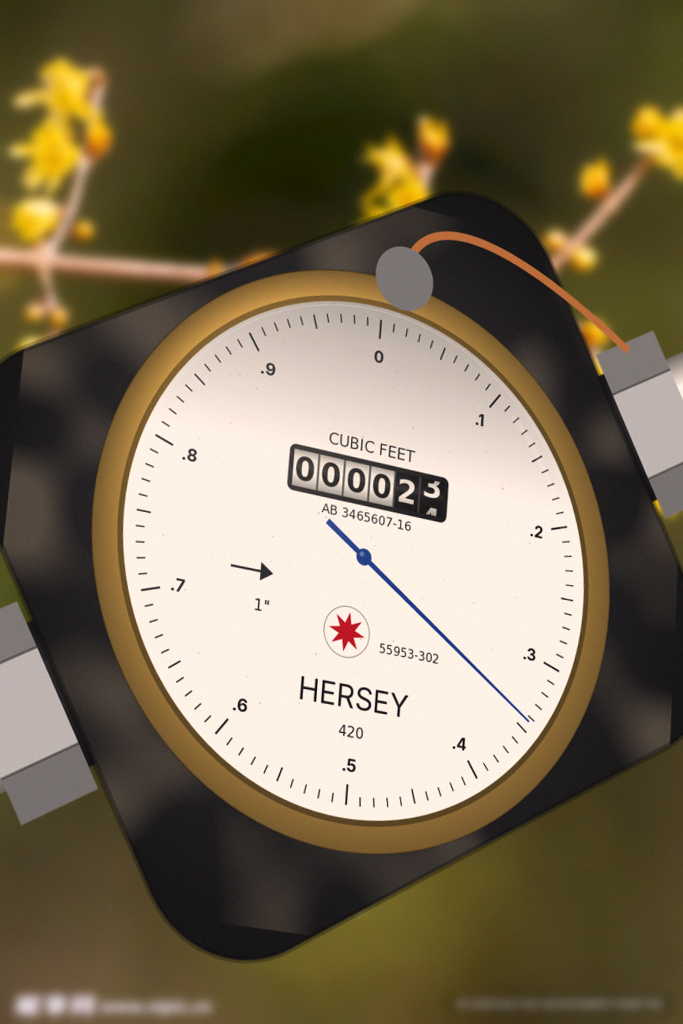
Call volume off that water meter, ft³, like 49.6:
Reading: 23.34
